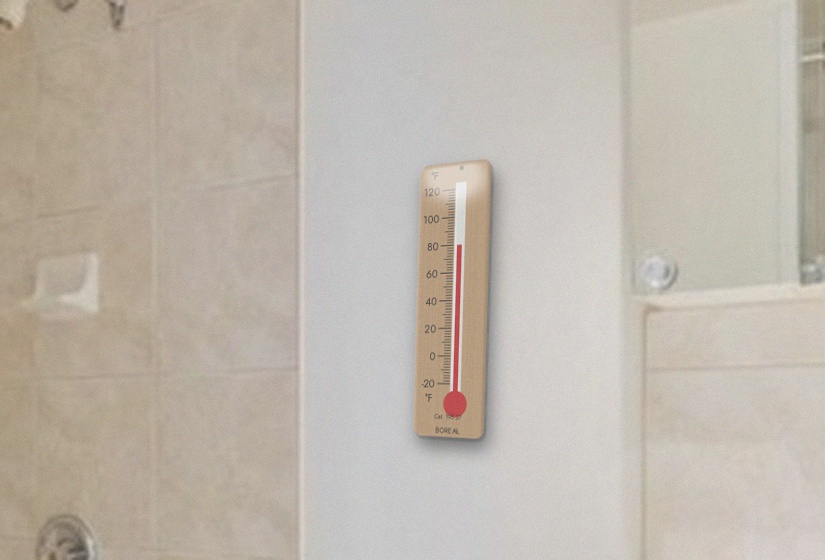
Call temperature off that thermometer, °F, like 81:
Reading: 80
